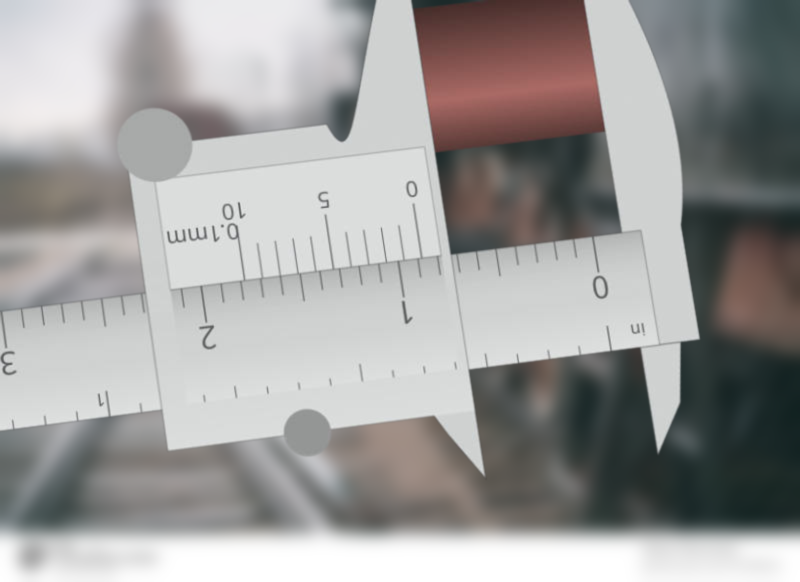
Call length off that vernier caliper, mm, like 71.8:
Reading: 8.8
